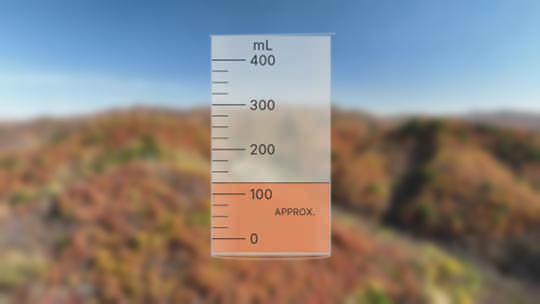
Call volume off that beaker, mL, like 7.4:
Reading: 125
